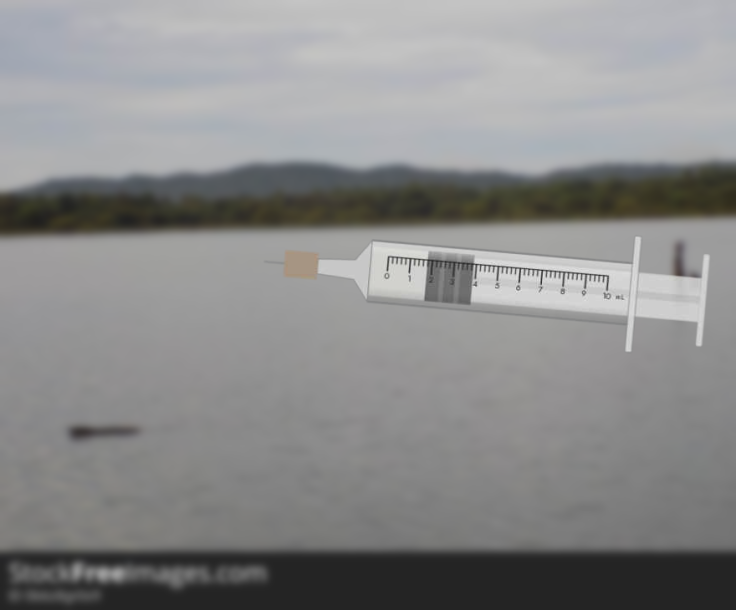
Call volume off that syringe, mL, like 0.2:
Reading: 1.8
